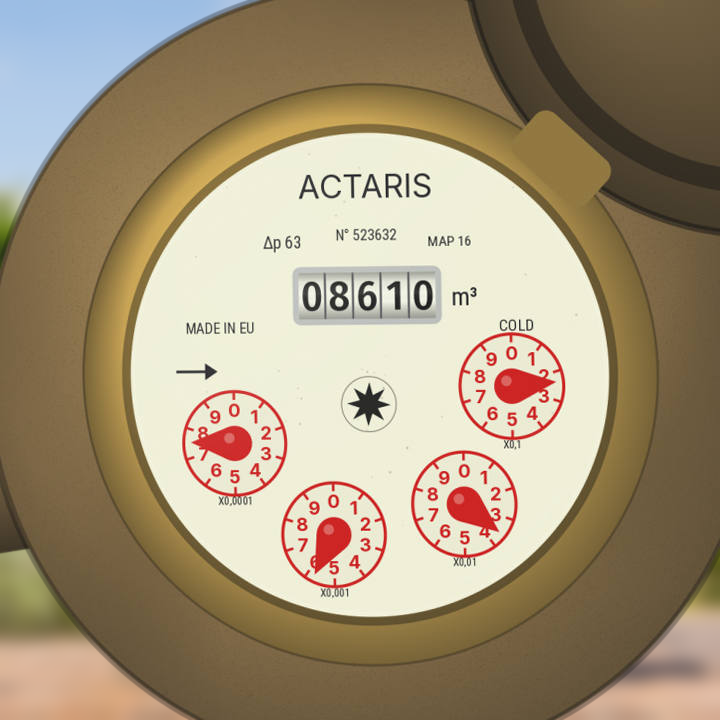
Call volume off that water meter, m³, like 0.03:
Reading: 8610.2357
